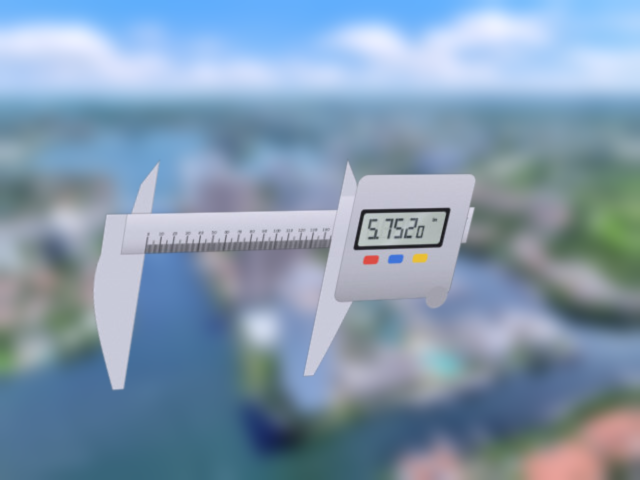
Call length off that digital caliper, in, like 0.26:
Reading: 5.7520
